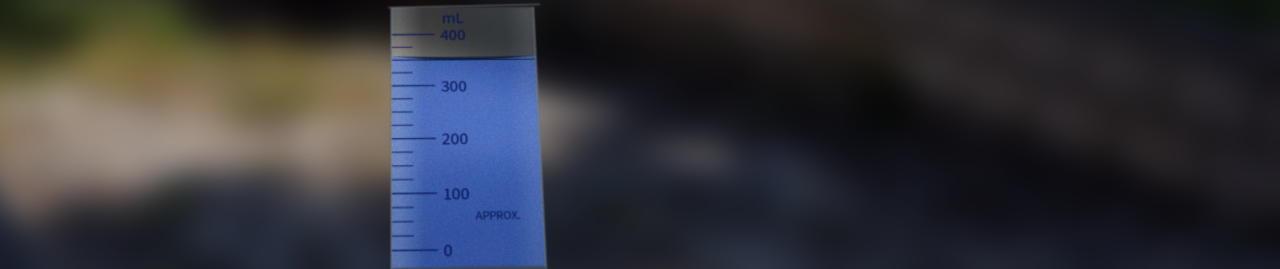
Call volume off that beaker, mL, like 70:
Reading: 350
